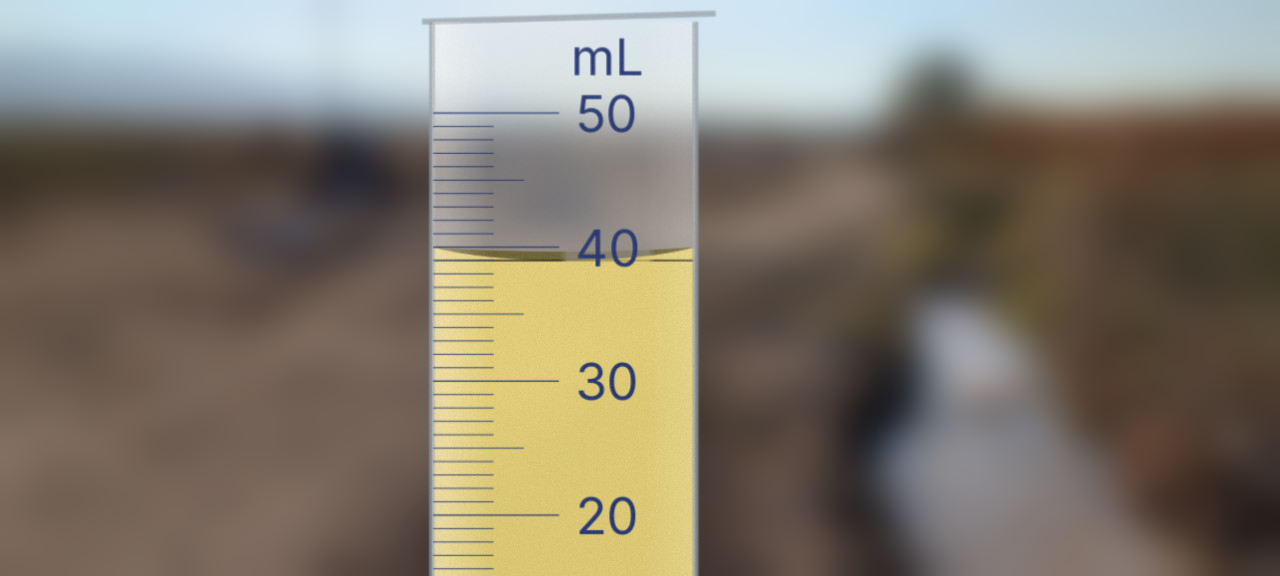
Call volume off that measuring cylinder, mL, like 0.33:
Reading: 39
